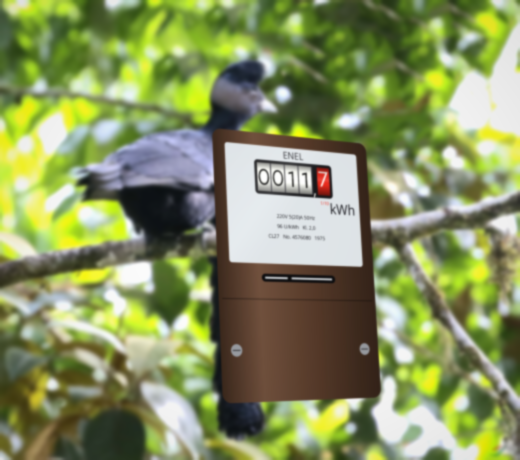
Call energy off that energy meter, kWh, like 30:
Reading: 11.7
